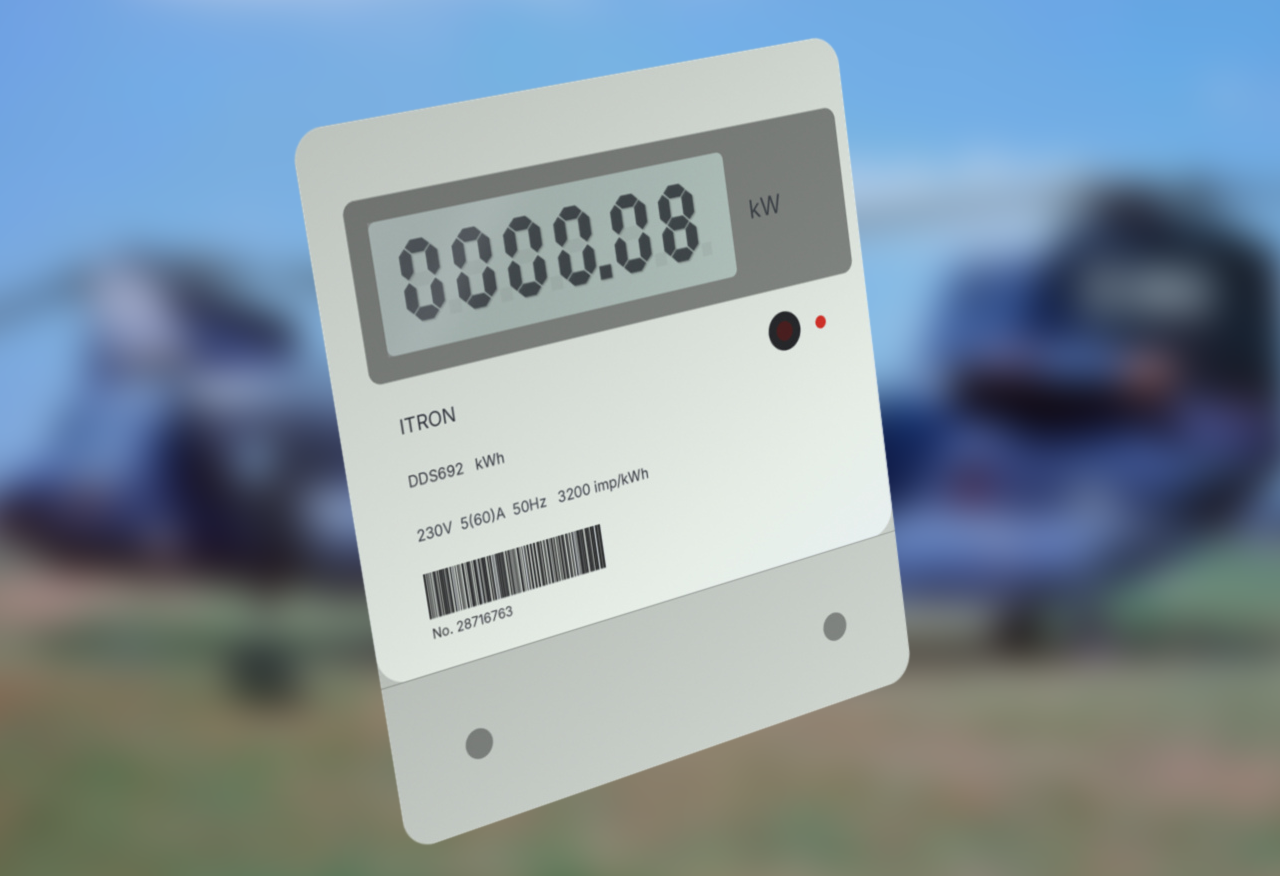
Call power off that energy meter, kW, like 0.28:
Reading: 0.08
